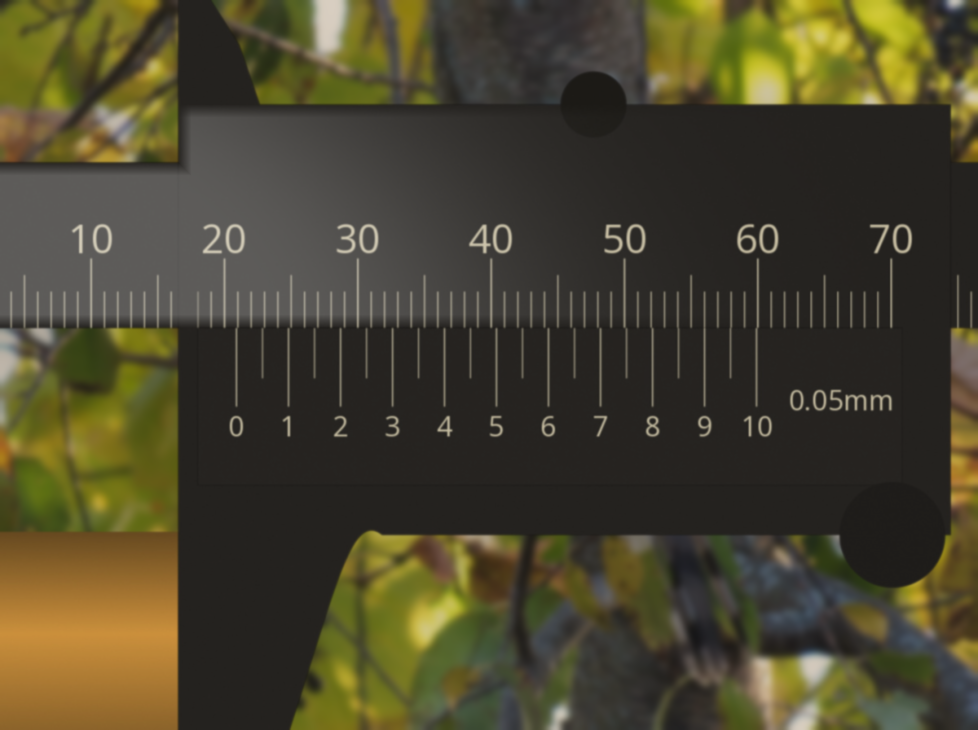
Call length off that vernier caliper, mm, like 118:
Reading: 20.9
